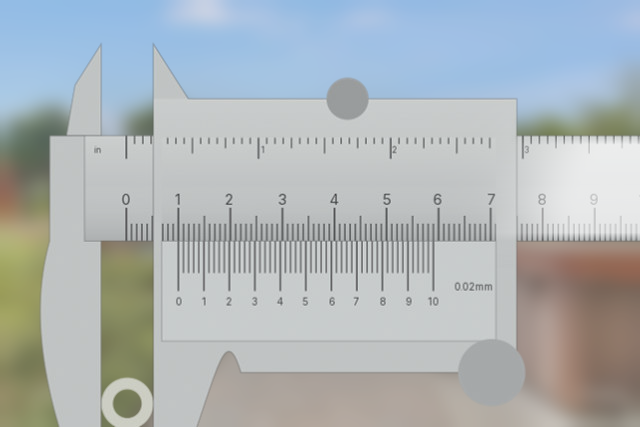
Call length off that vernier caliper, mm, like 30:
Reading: 10.0
